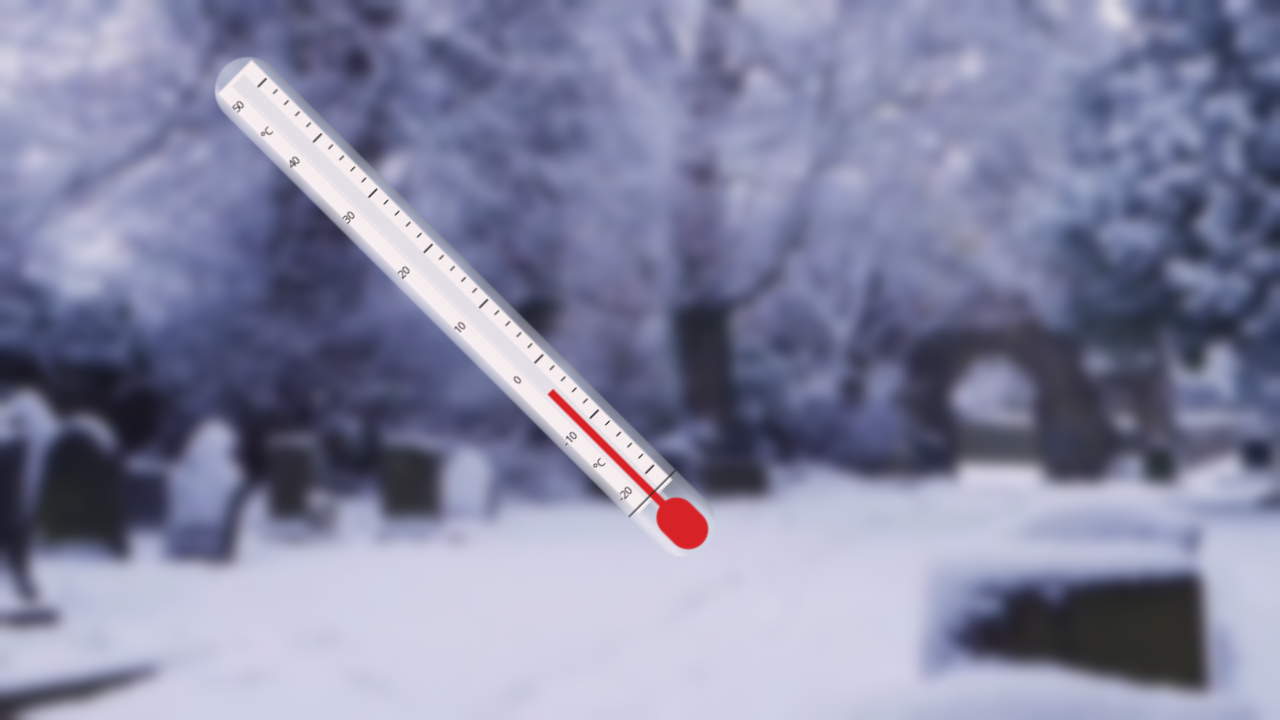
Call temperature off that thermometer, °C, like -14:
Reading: -4
